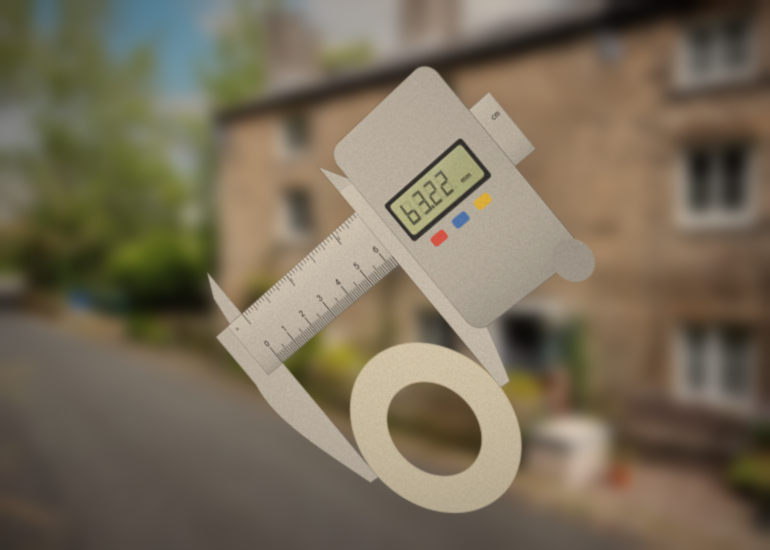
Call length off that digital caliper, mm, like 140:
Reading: 63.22
